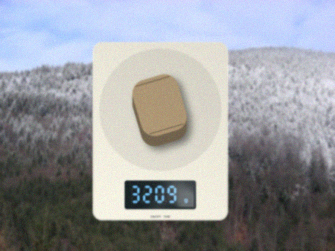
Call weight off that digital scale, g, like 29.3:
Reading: 3209
